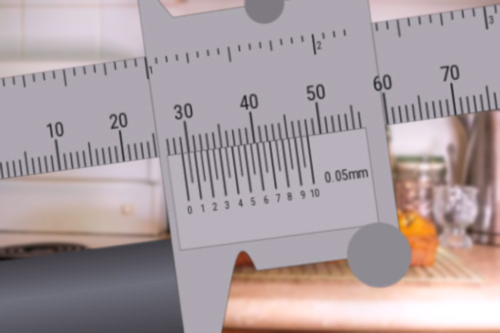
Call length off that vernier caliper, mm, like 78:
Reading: 29.0
